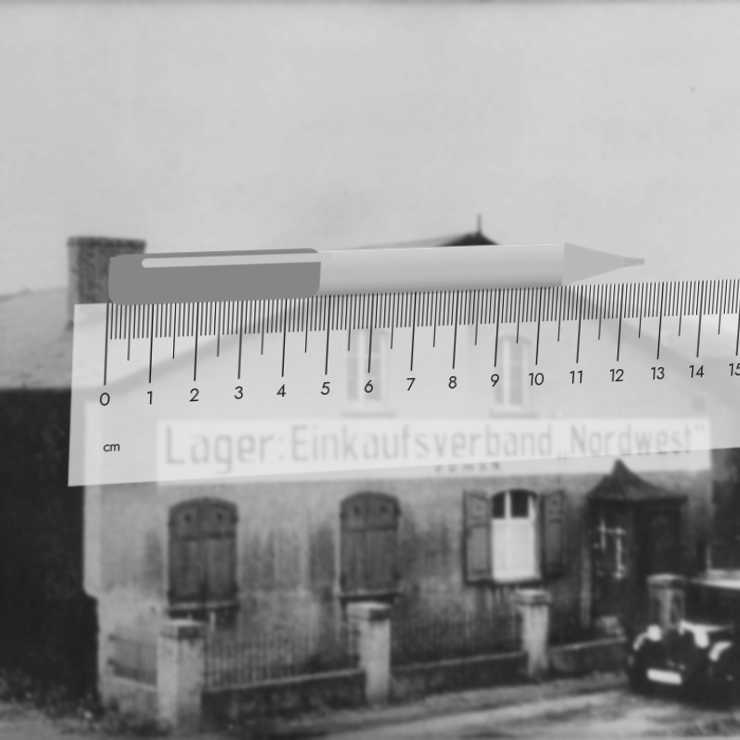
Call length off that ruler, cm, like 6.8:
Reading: 12.5
